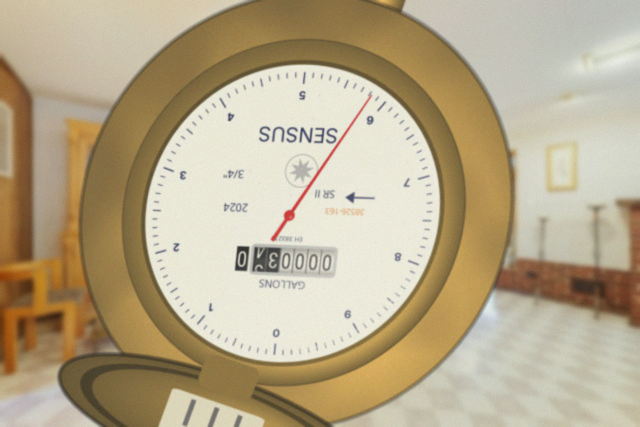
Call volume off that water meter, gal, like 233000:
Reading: 335.8
